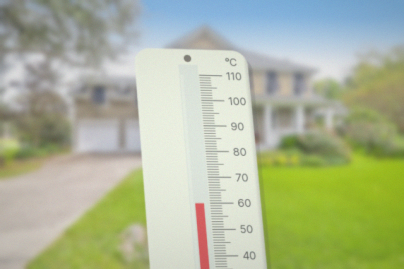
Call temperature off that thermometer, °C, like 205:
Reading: 60
